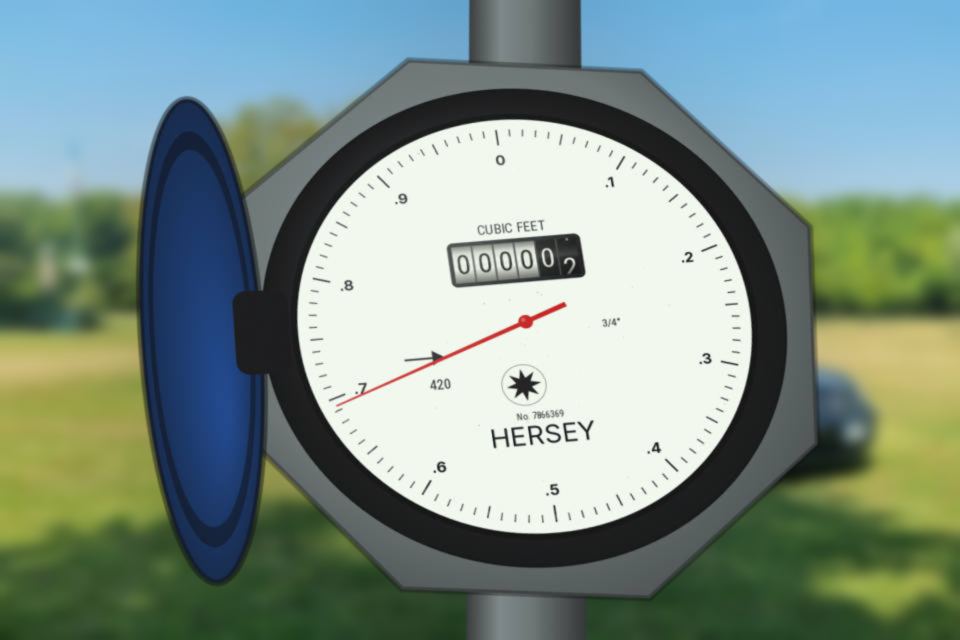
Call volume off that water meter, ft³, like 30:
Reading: 1.69
